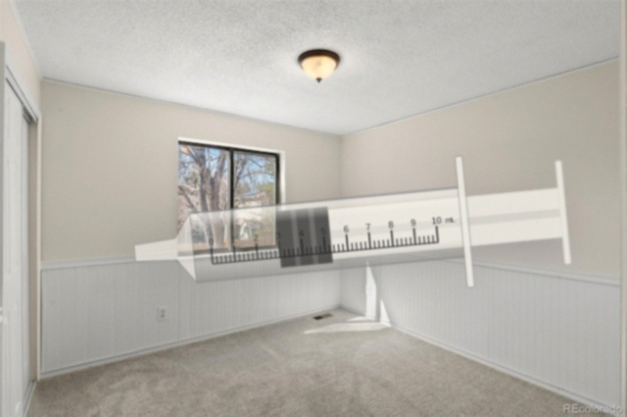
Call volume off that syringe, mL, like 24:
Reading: 3
